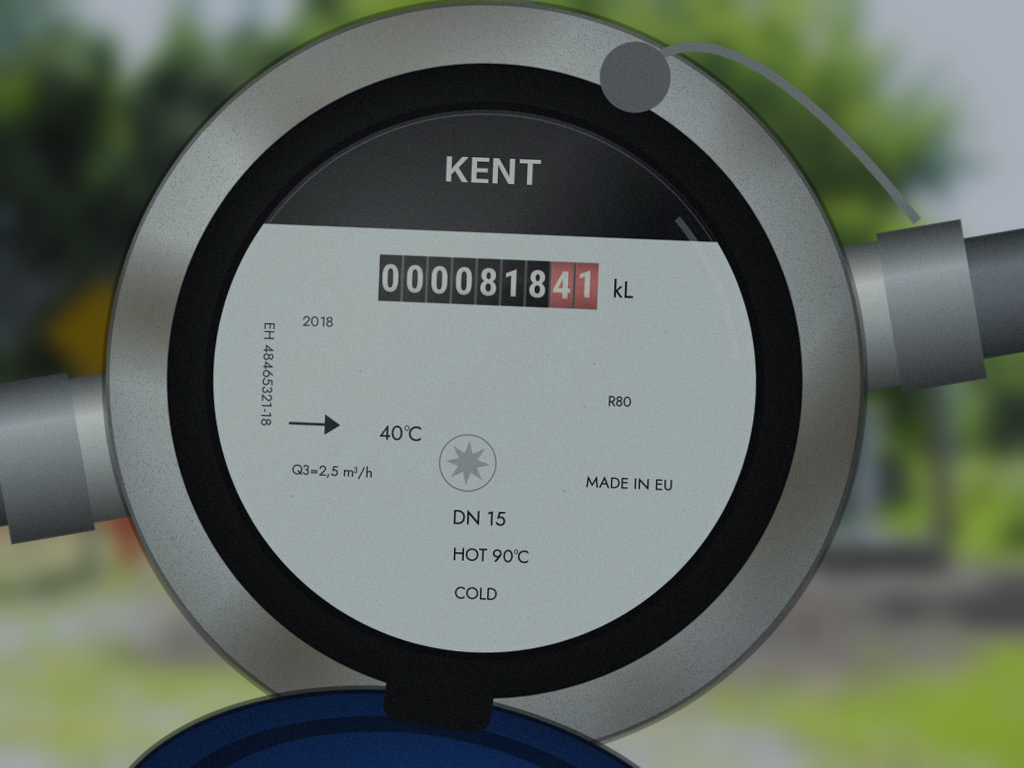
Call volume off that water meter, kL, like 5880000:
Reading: 818.41
